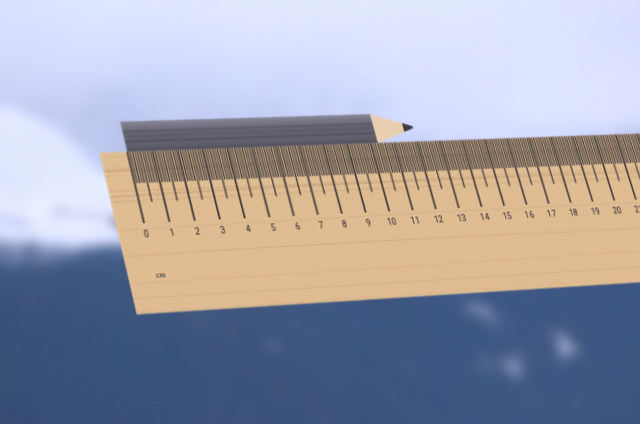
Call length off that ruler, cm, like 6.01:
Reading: 12
